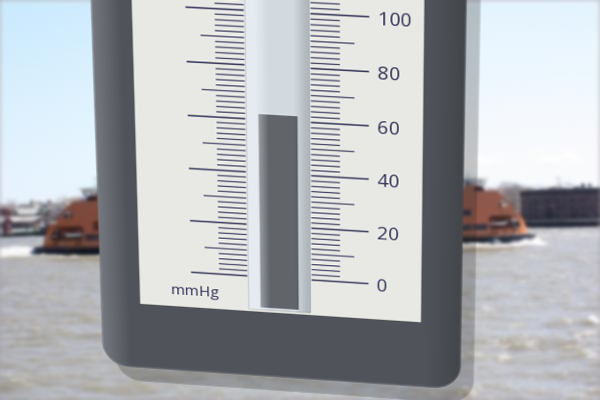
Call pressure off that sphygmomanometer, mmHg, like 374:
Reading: 62
